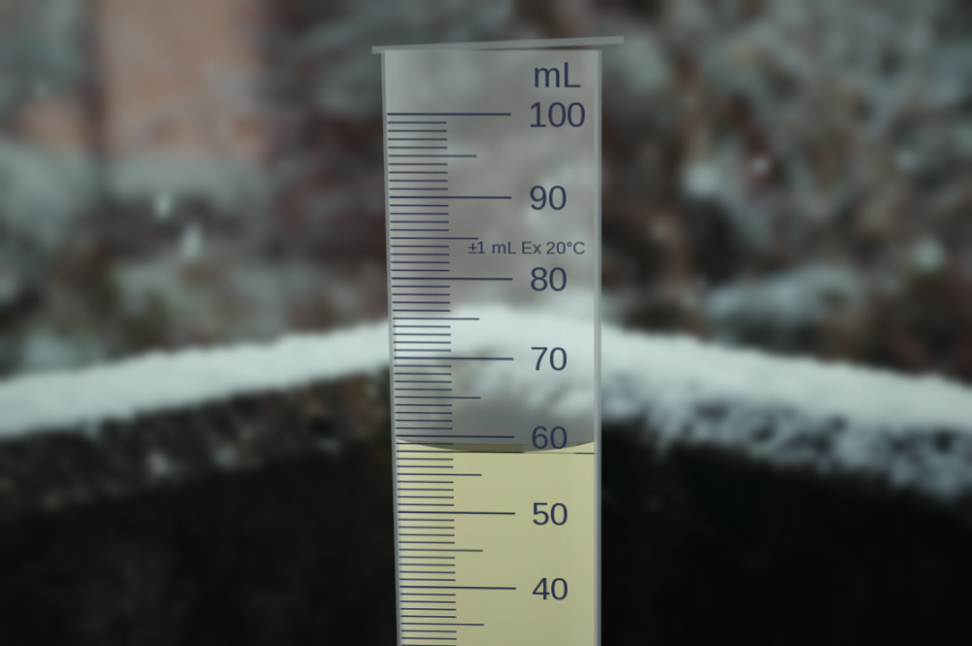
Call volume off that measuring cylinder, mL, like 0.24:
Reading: 58
